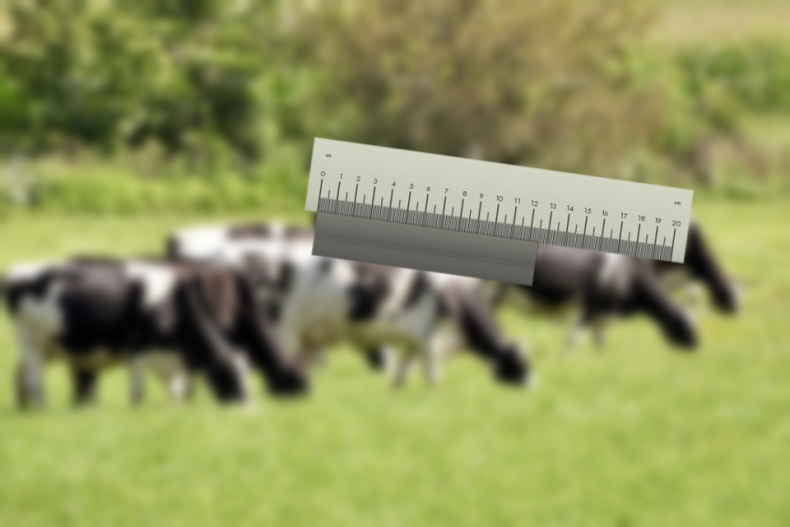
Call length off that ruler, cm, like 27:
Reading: 12.5
